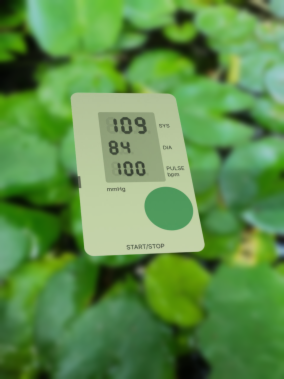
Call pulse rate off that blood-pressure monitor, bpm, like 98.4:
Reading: 100
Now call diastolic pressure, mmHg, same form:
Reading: 84
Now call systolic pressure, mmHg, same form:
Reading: 109
